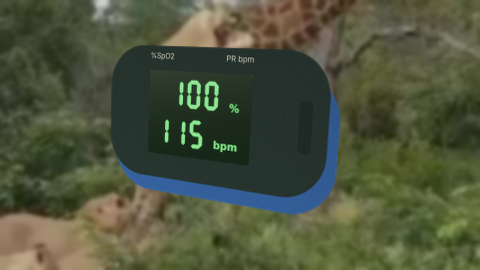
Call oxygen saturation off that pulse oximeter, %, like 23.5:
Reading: 100
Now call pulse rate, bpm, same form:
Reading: 115
